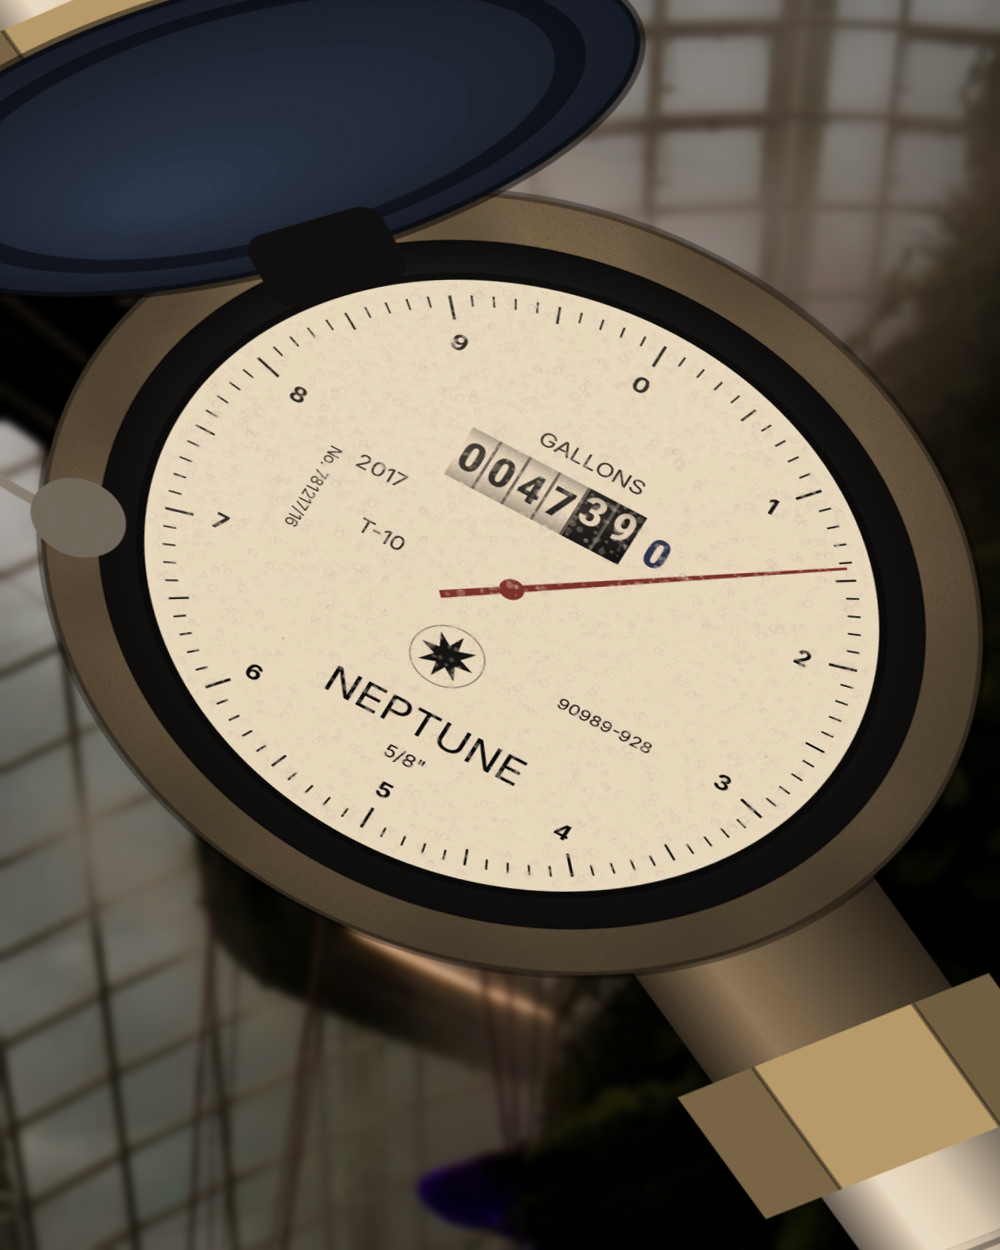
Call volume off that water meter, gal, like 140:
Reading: 47391.4
